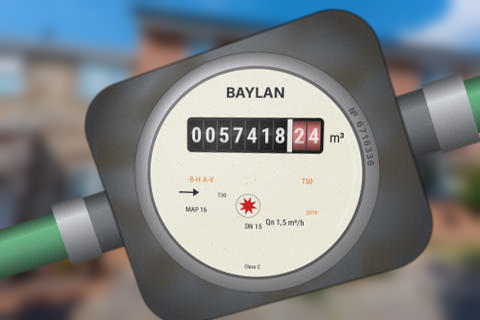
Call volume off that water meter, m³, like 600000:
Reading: 57418.24
